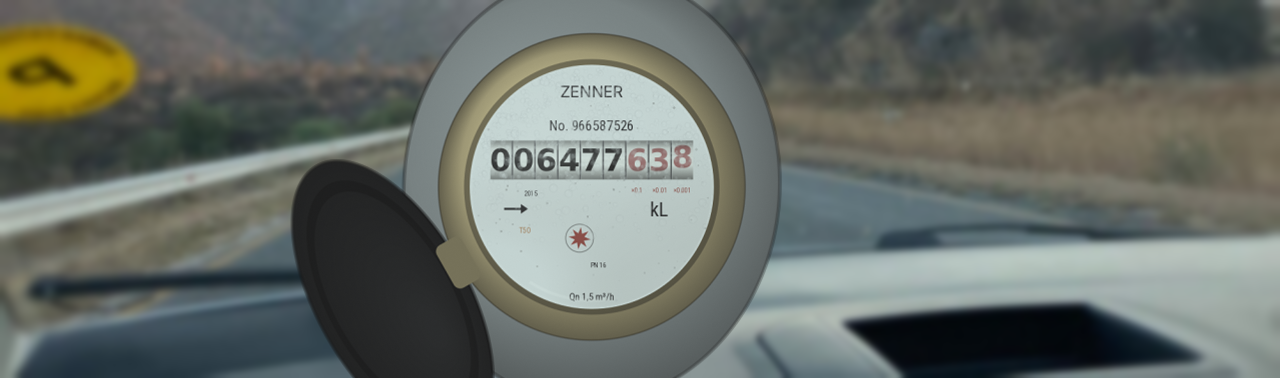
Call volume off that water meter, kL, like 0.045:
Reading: 6477.638
